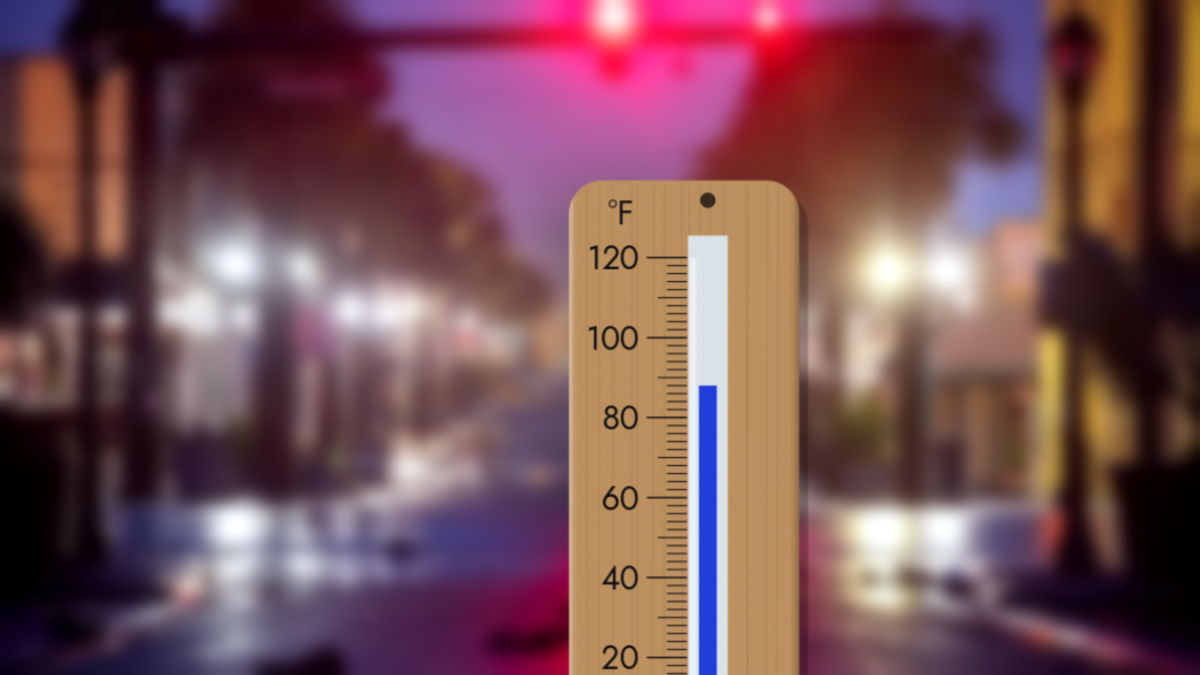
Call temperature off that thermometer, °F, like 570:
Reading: 88
